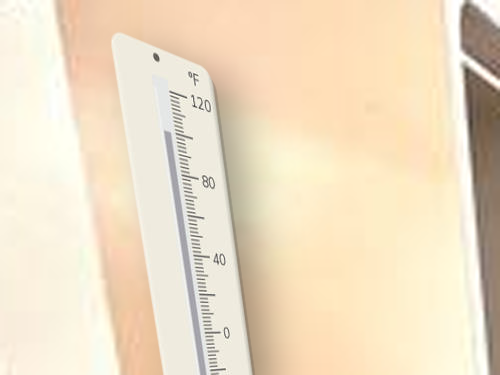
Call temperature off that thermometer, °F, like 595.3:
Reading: 100
